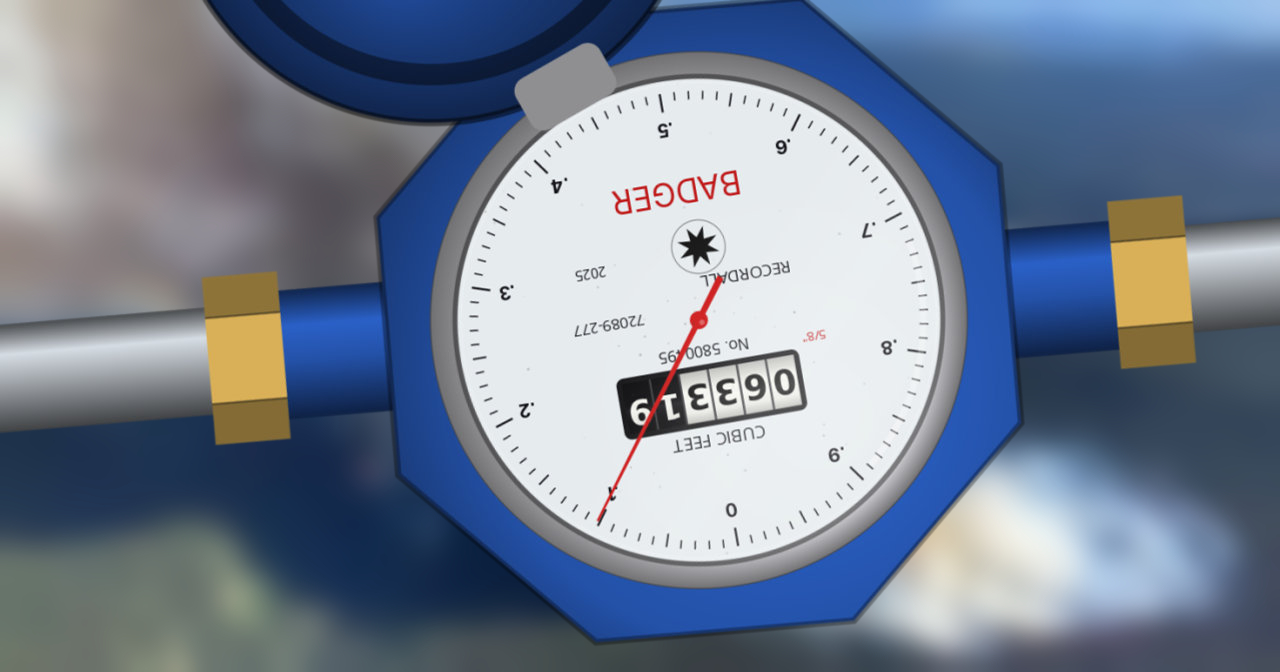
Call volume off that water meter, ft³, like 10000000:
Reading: 63319.10
